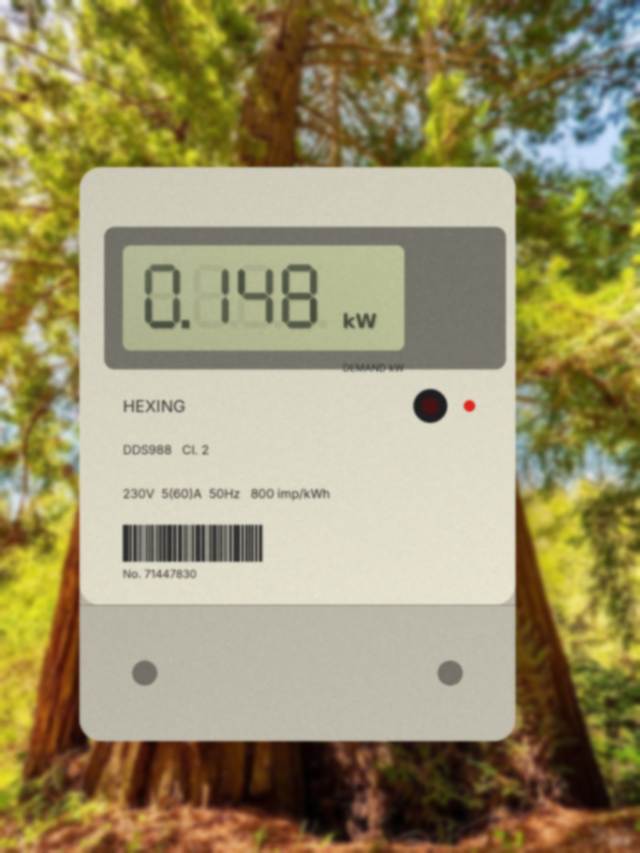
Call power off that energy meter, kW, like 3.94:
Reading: 0.148
